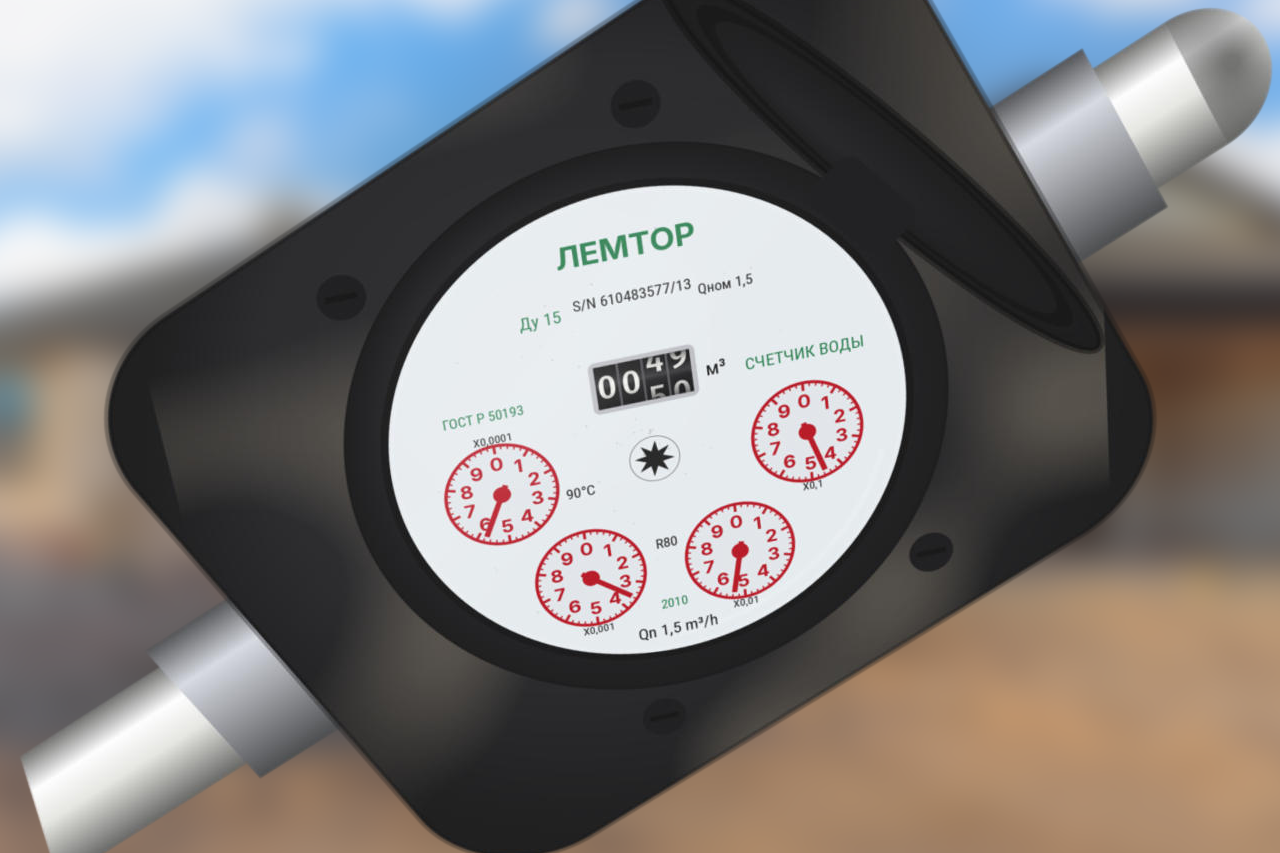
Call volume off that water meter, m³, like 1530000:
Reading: 49.4535
